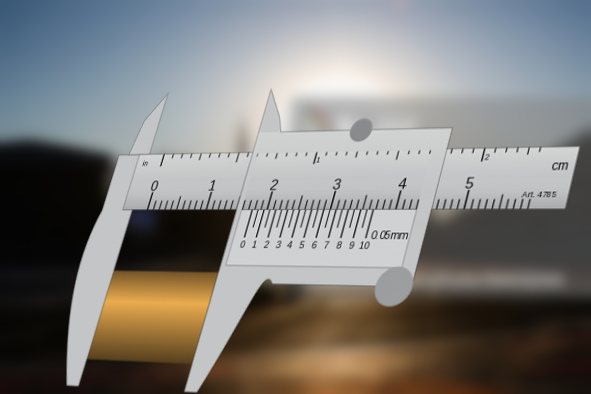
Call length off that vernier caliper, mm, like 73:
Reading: 17.6
